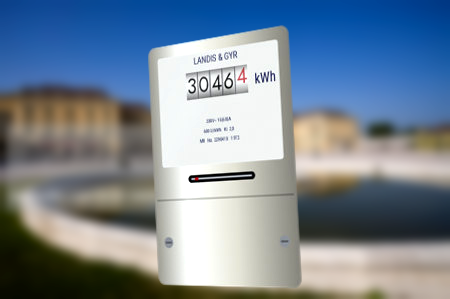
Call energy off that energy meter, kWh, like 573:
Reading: 3046.4
